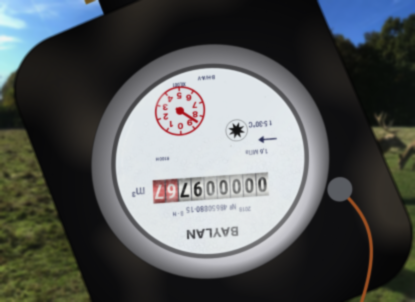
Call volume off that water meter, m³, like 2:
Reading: 97.678
